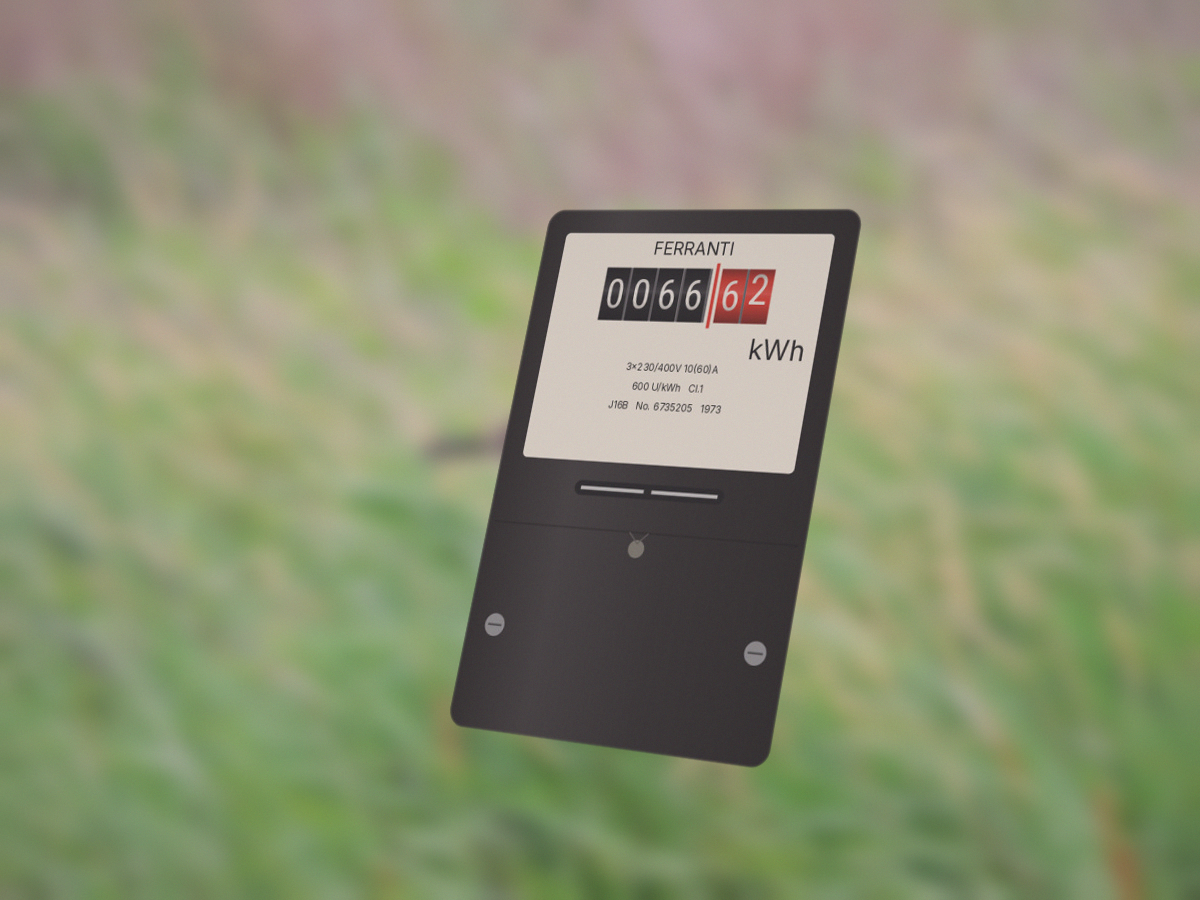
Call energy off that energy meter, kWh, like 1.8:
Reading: 66.62
